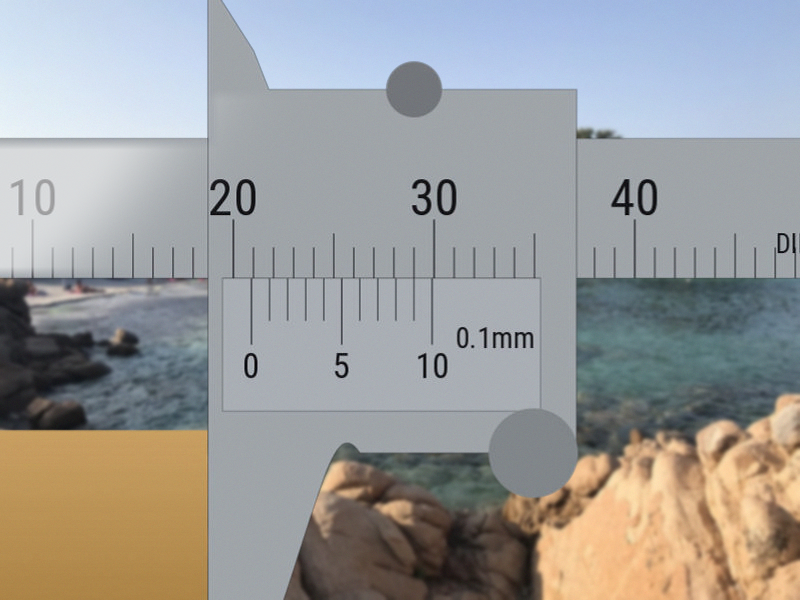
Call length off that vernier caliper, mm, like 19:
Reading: 20.9
